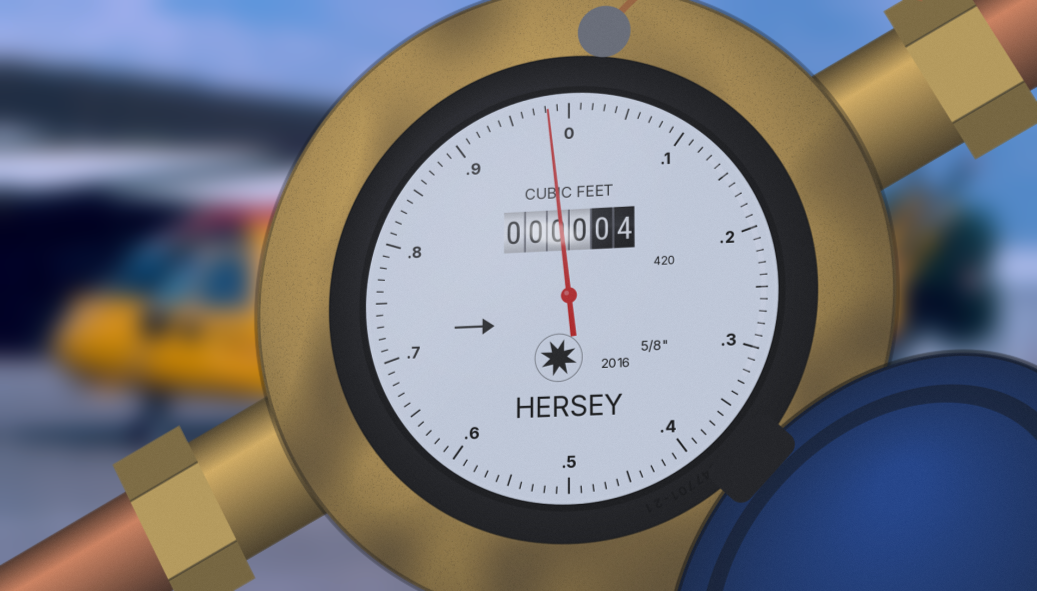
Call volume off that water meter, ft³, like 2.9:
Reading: 3.98
